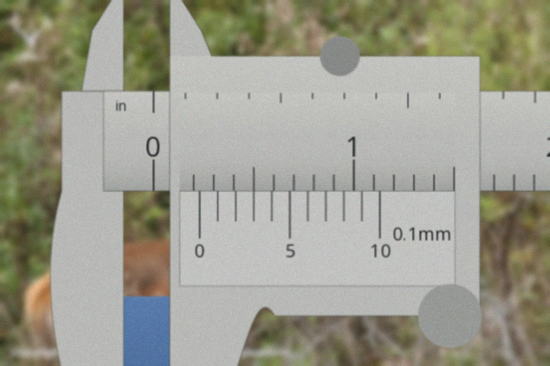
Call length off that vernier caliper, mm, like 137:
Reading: 2.3
